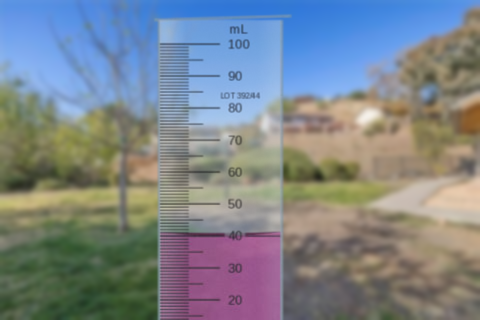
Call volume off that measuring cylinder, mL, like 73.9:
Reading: 40
